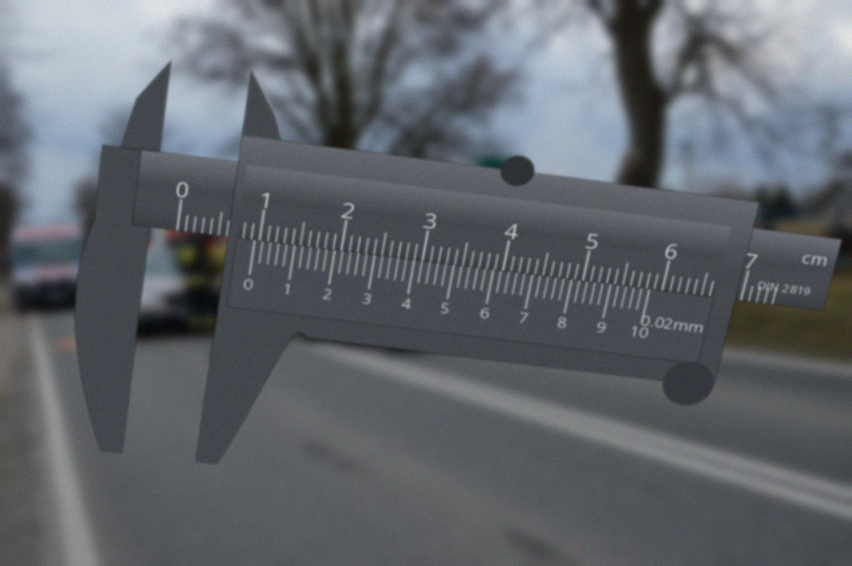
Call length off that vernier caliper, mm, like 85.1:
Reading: 9.4
